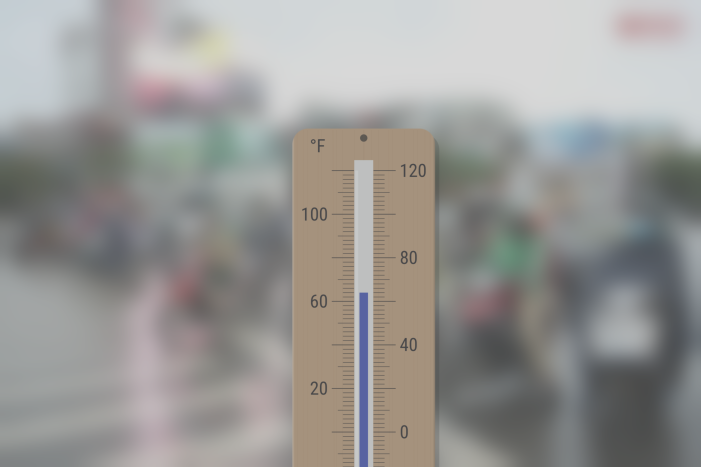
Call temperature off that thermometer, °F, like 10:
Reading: 64
